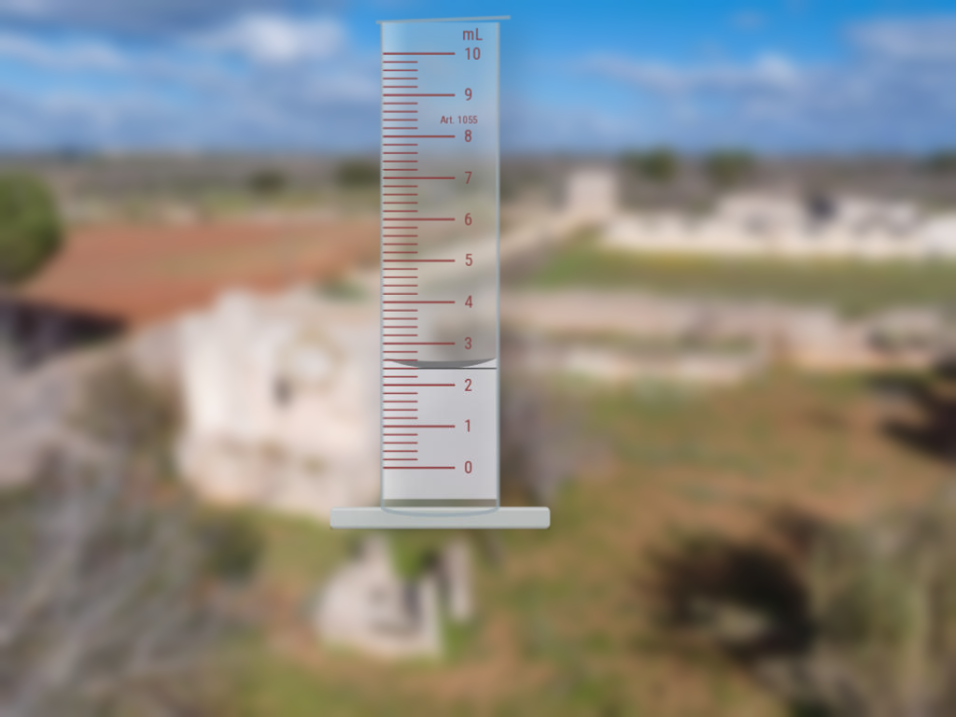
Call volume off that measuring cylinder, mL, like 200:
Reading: 2.4
